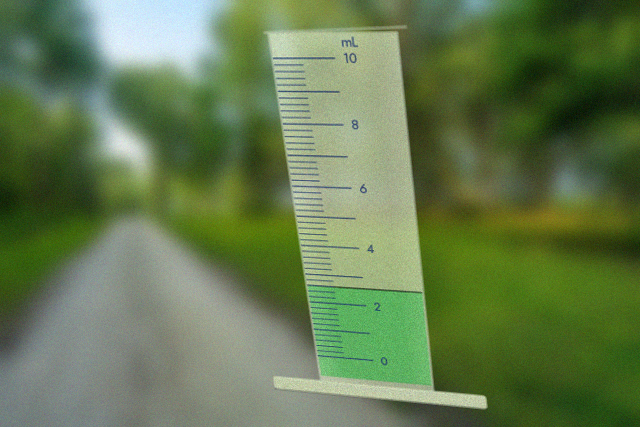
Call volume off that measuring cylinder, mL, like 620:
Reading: 2.6
